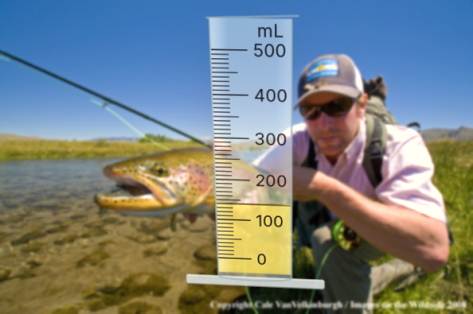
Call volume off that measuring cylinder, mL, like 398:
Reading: 140
